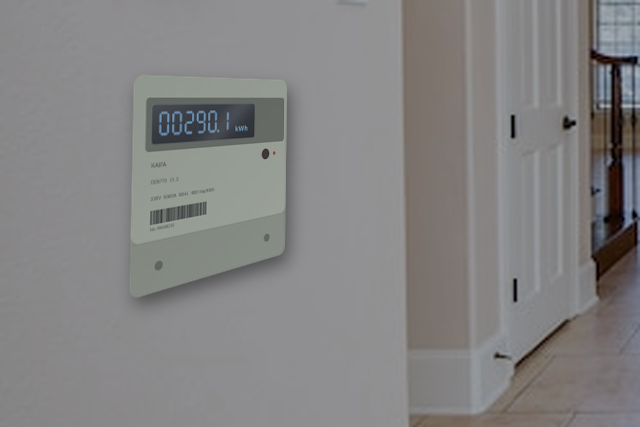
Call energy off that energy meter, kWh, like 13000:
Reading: 290.1
